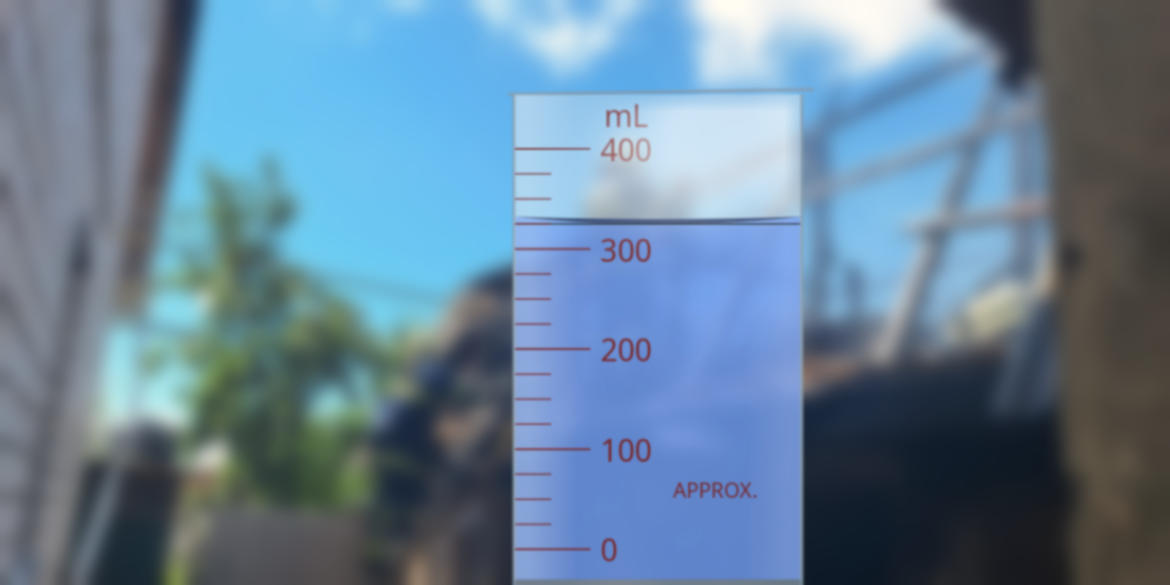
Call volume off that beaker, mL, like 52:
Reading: 325
